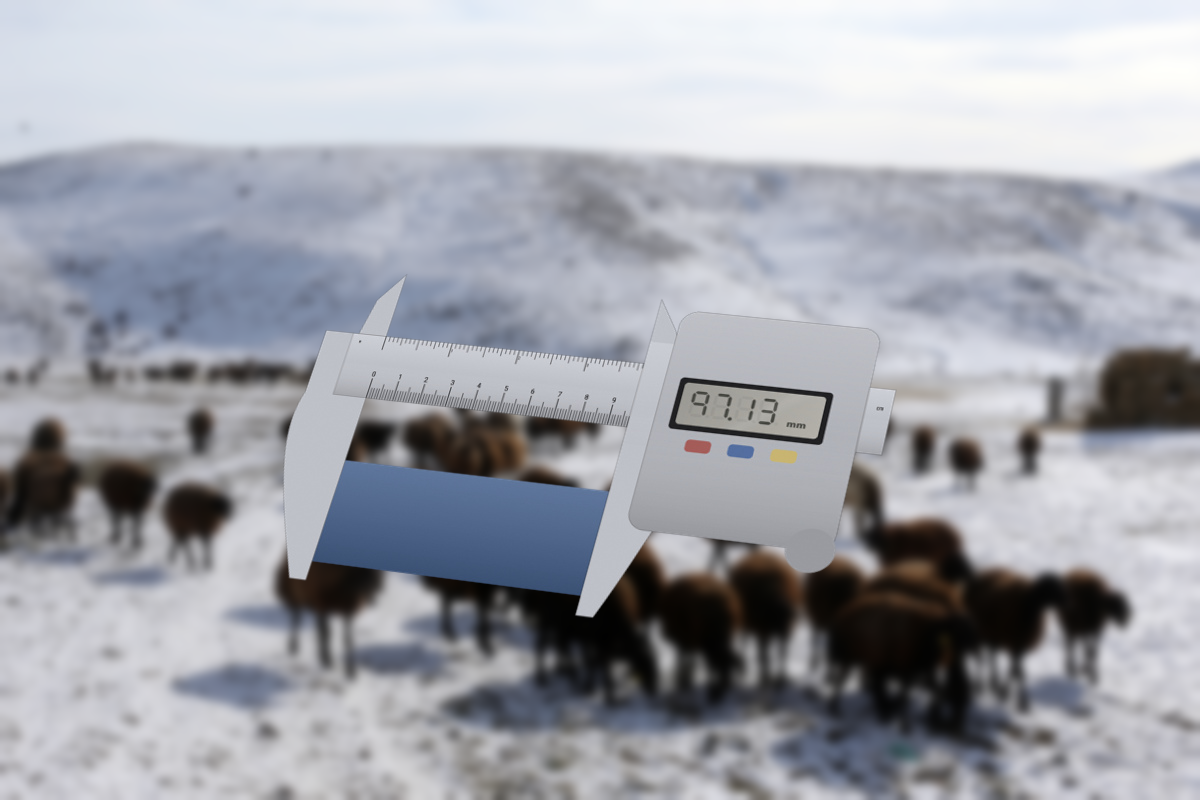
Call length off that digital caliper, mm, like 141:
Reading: 97.13
